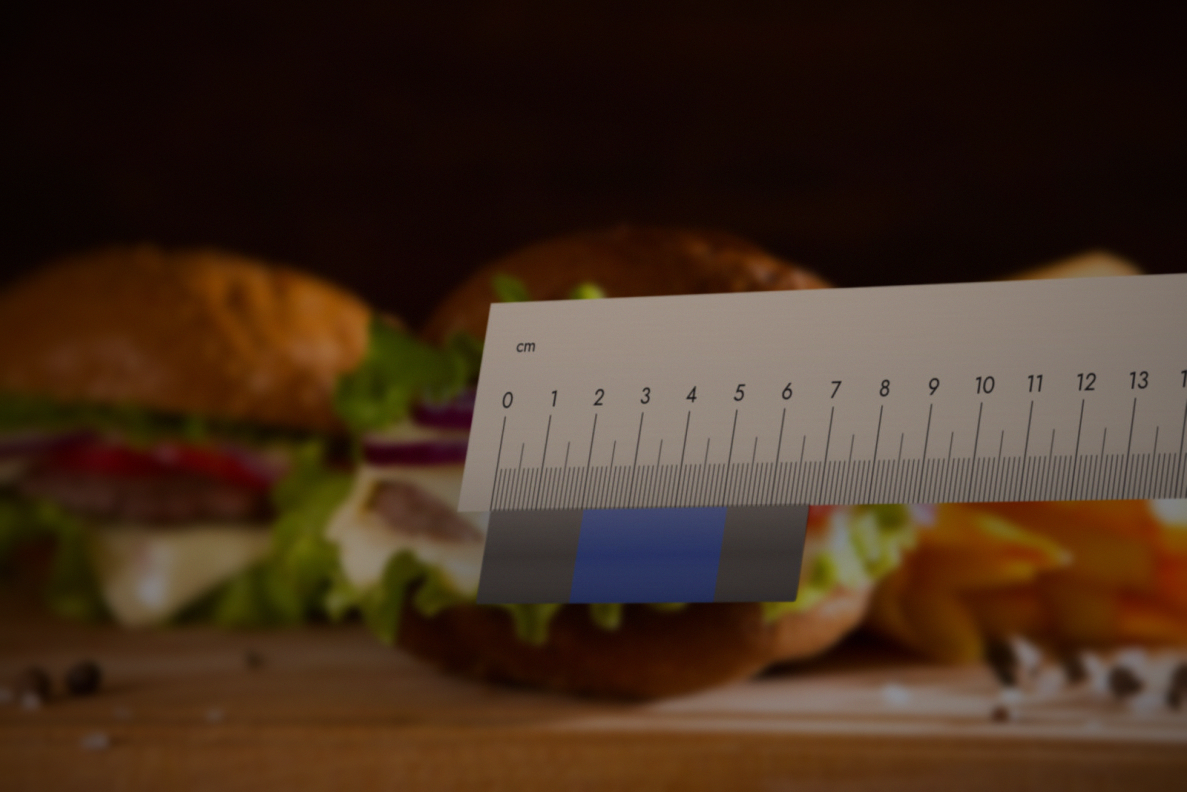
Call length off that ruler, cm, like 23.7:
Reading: 6.8
